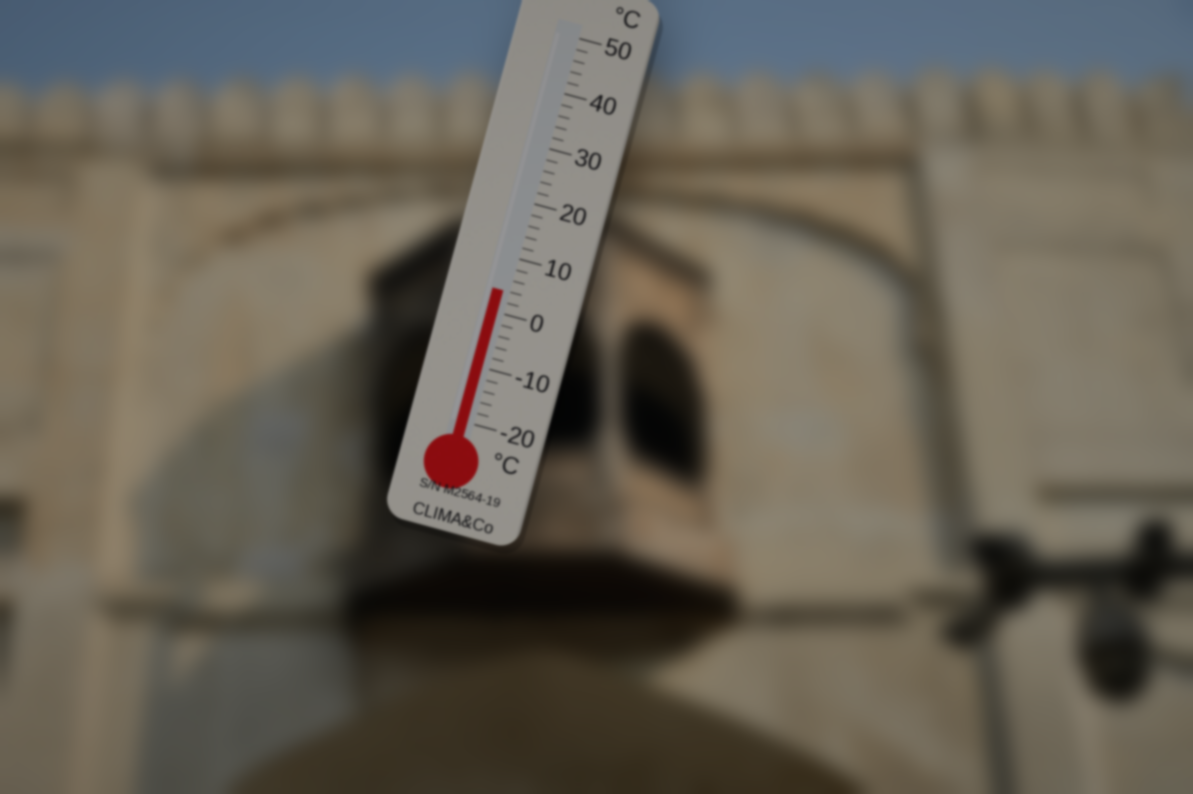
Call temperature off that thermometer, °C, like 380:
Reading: 4
